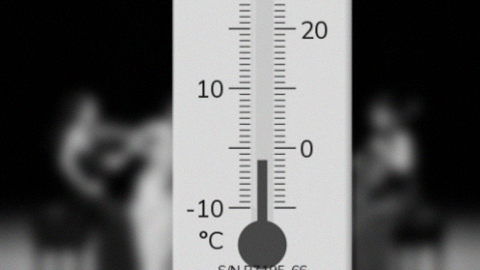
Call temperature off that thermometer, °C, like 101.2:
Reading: -2
